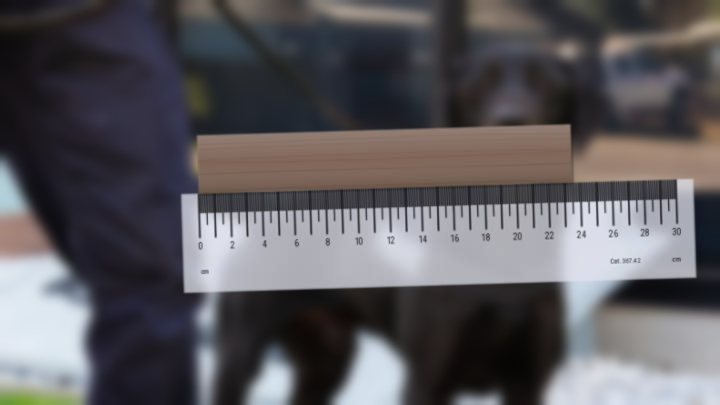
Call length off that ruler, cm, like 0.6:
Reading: 23.5
